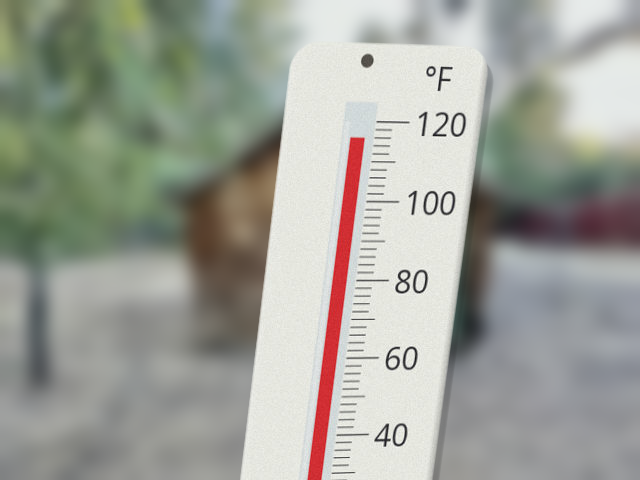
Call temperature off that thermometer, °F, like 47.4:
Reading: 116
